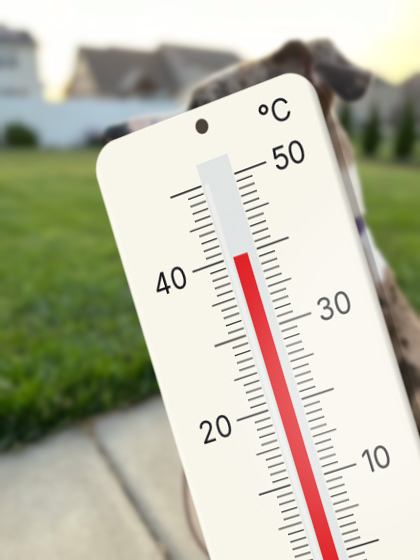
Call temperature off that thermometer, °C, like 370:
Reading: 40
